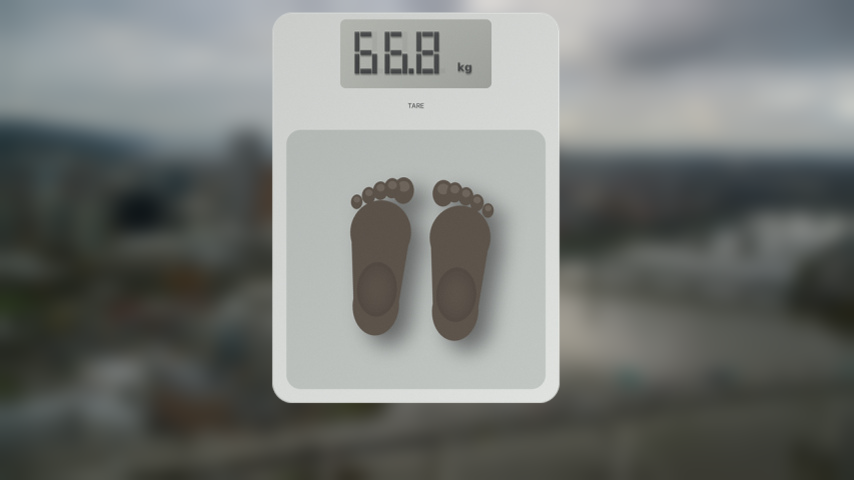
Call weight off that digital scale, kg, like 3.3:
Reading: 66.8
